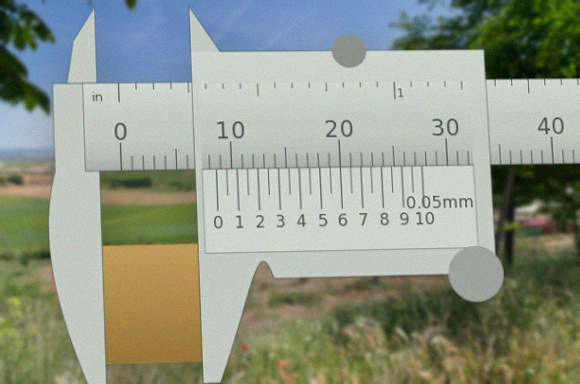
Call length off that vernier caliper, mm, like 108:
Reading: 8.6
